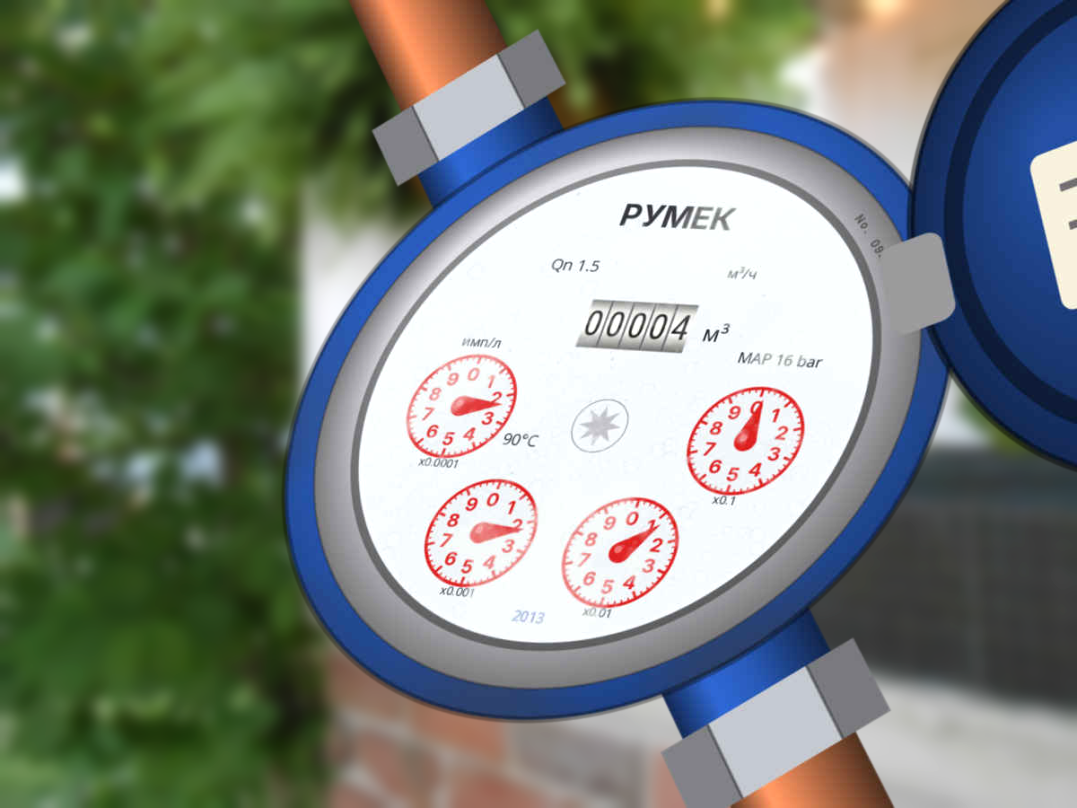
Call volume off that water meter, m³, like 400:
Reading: 4.0122
